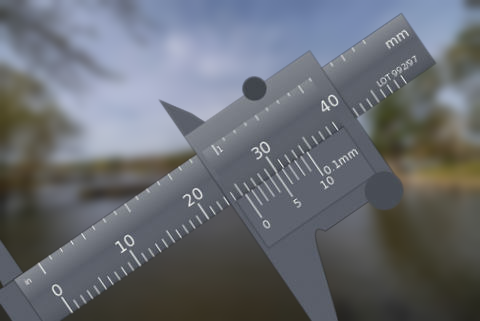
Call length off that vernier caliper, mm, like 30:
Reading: 25.4
